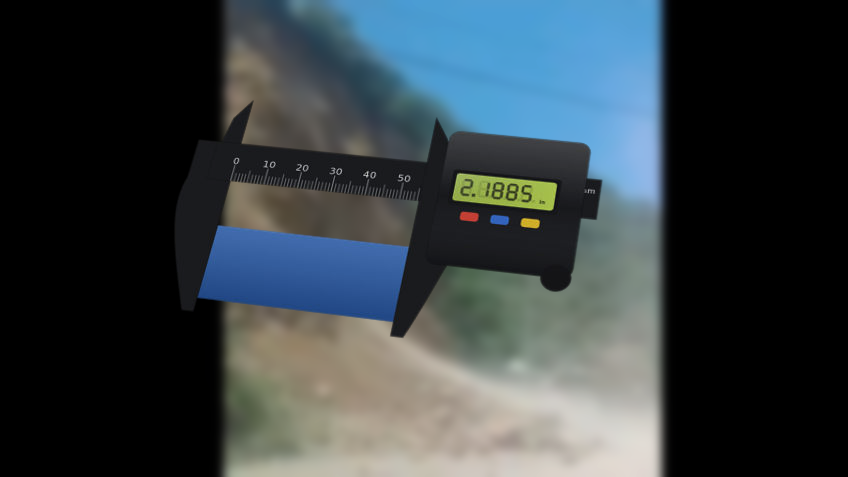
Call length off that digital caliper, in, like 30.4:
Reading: 2.1885
